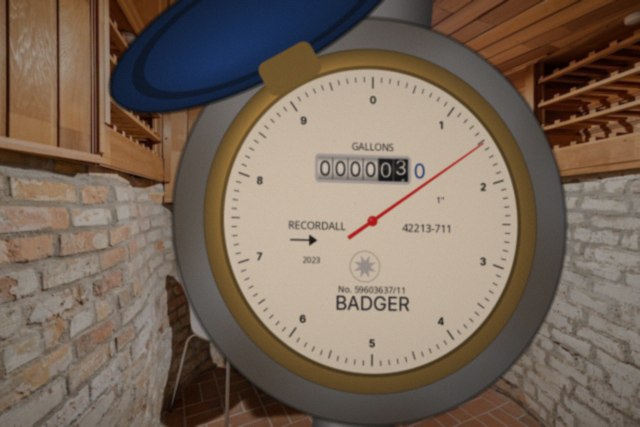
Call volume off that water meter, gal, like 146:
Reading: 31.5
